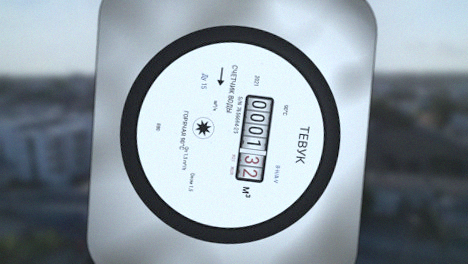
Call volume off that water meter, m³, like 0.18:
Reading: 1.32
